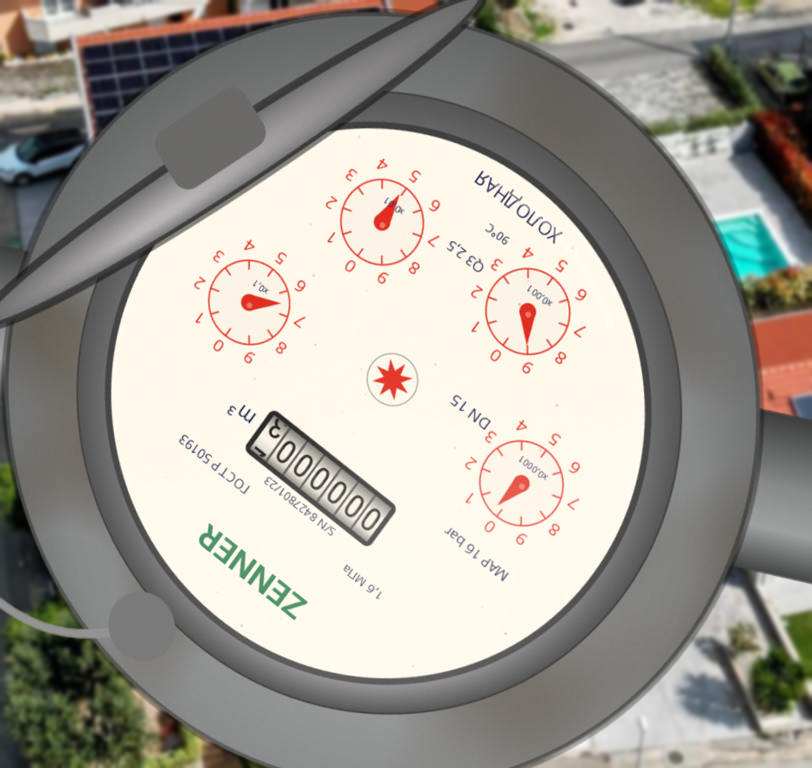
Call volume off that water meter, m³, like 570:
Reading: 2.6490
